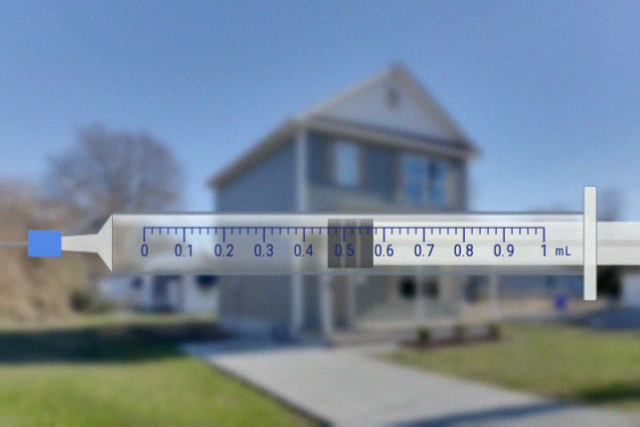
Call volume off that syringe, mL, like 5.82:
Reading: 0.46
